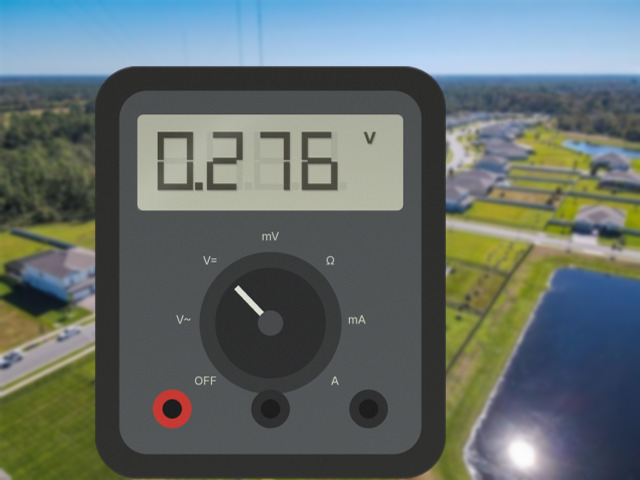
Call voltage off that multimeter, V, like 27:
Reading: 0.276
